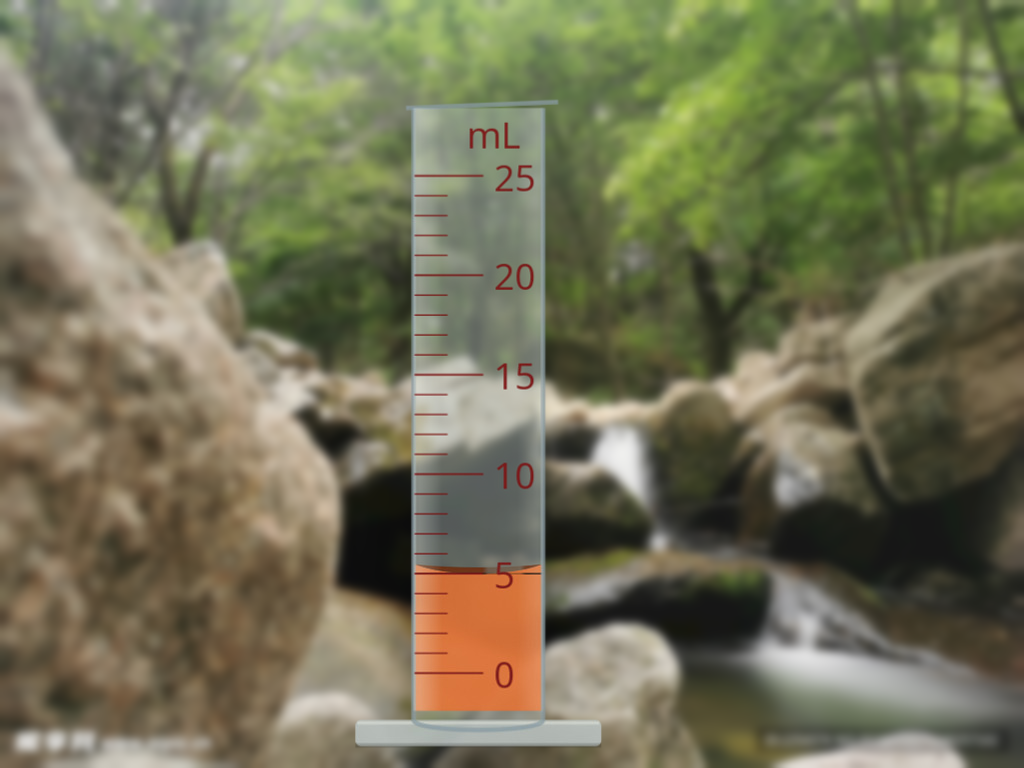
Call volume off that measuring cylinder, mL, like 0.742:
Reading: 5
